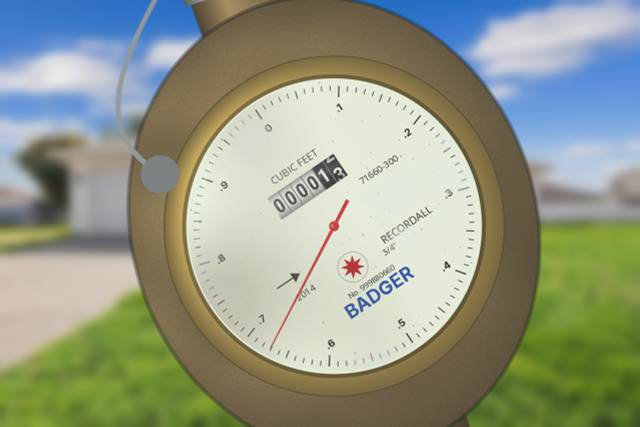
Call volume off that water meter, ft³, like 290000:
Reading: 12.67
